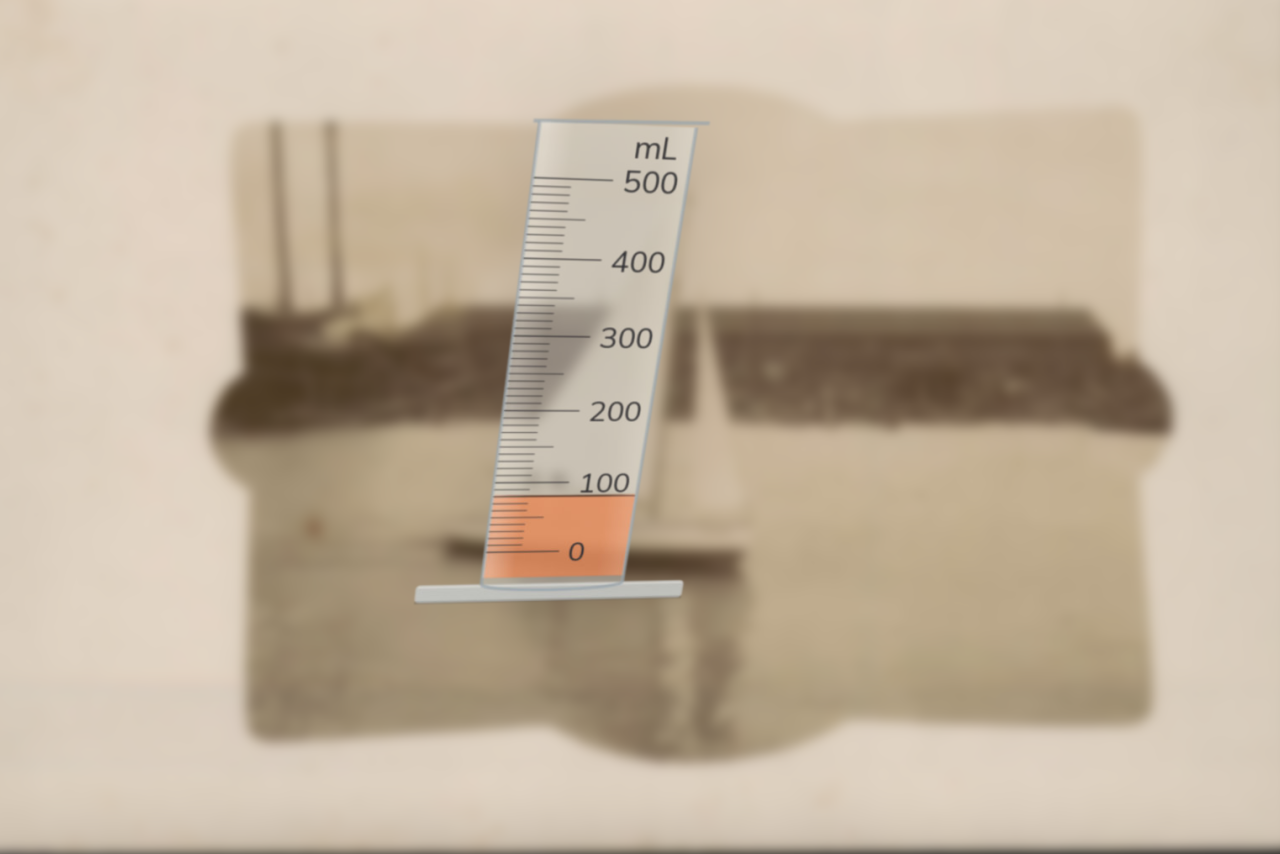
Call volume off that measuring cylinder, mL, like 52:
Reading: 80
